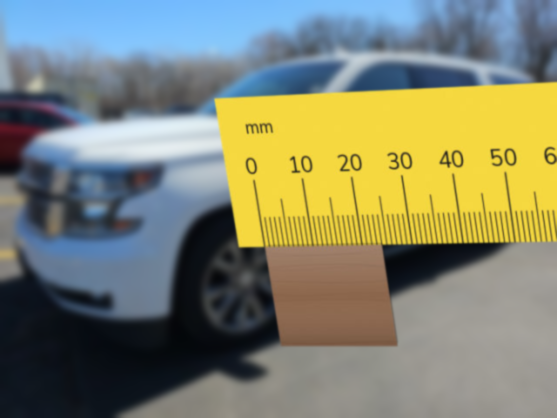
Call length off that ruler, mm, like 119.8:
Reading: 24
